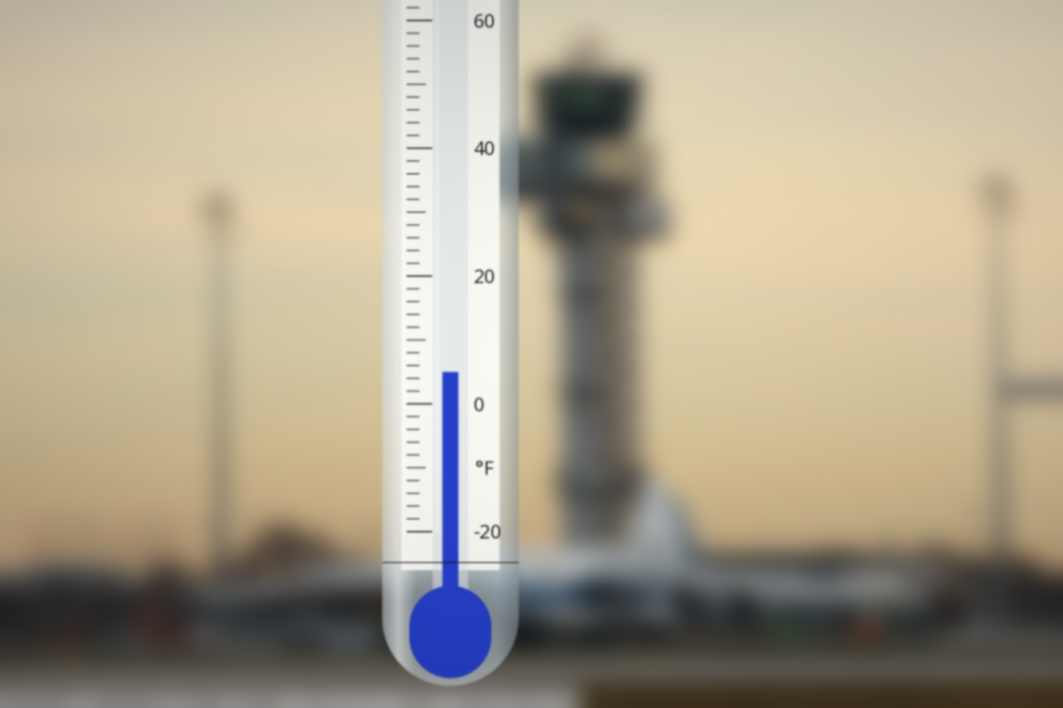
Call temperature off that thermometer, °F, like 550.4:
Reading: 5
